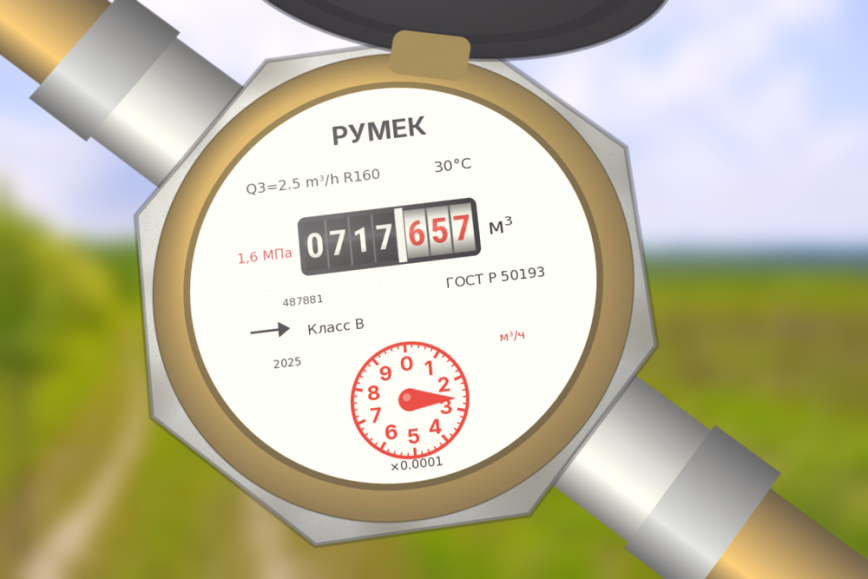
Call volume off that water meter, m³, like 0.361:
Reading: 717.6572
